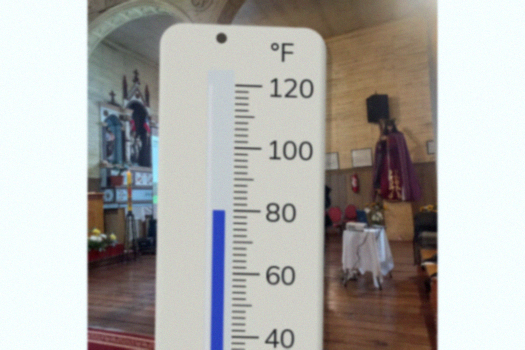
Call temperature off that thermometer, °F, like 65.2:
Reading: 80
